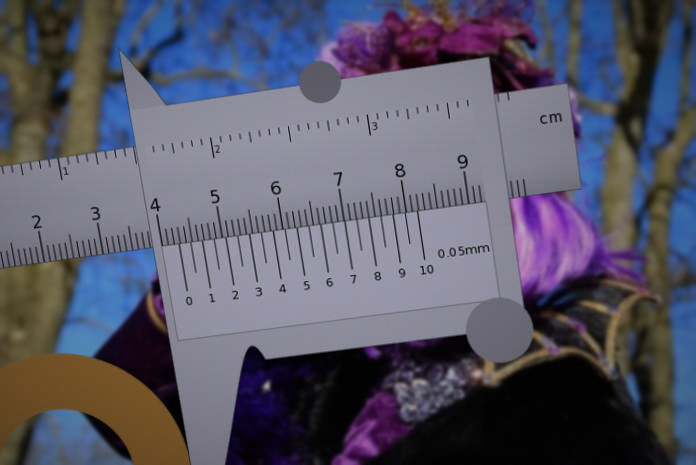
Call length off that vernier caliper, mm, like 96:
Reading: 42.8
